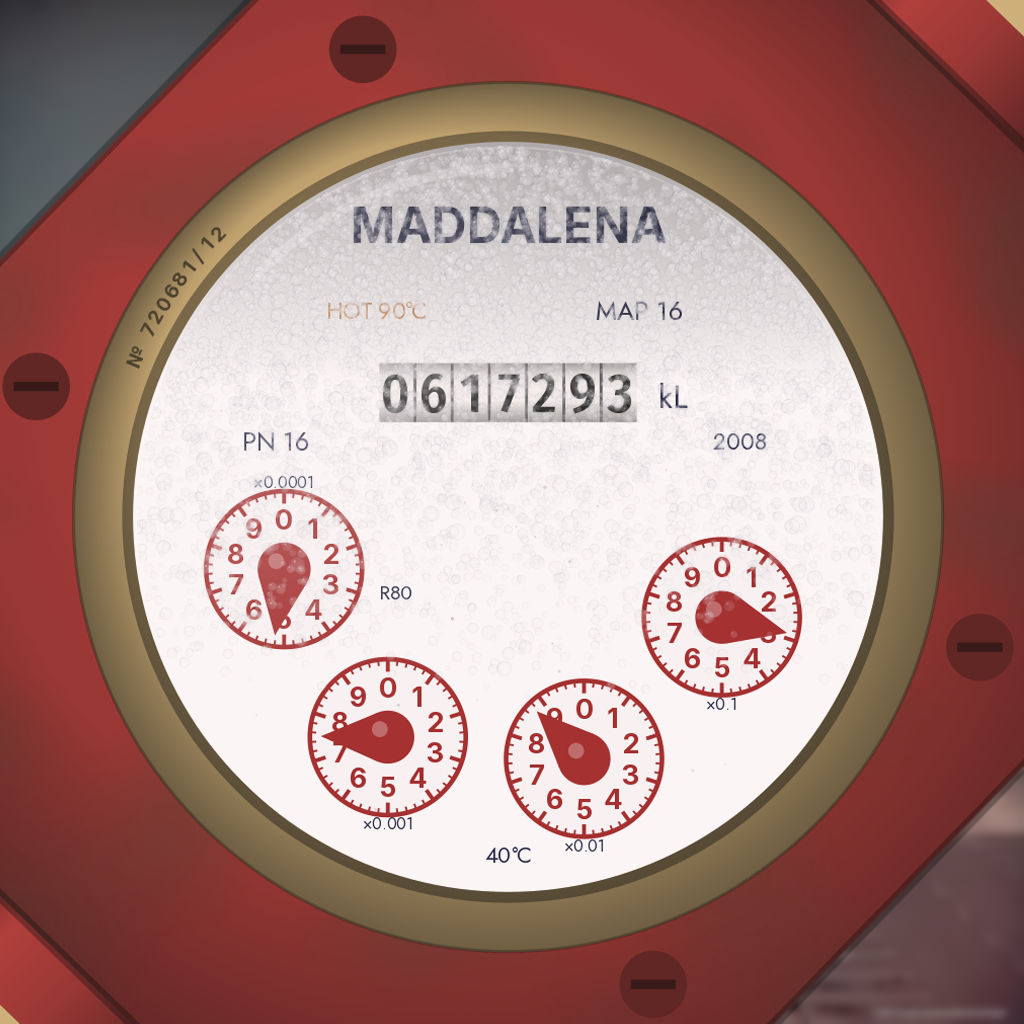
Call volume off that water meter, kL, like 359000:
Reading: 617293.2875
